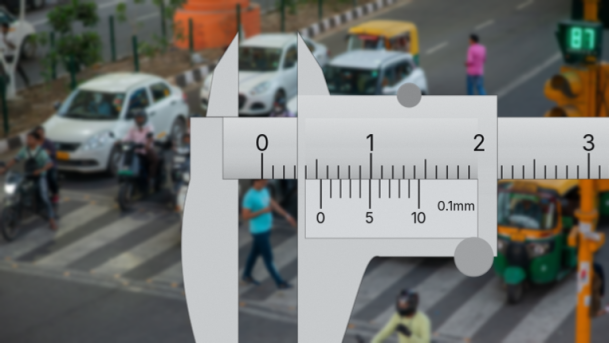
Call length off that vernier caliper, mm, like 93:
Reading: 5.4
